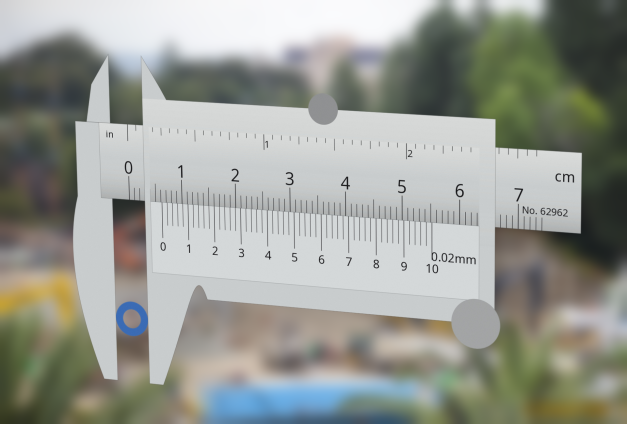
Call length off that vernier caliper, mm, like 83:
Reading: 6.2
